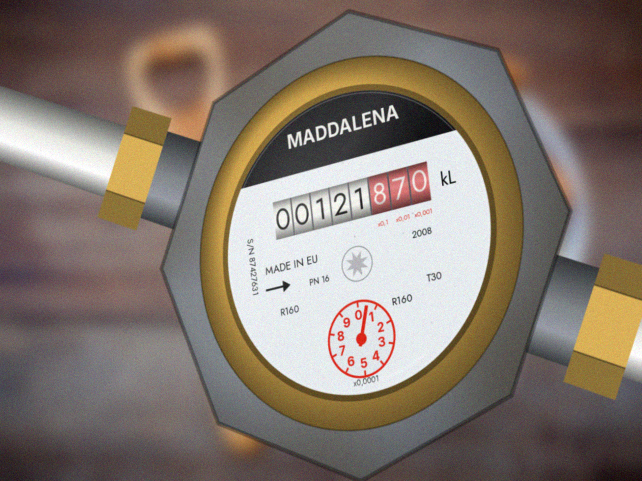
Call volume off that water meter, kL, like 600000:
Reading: 121.8700
